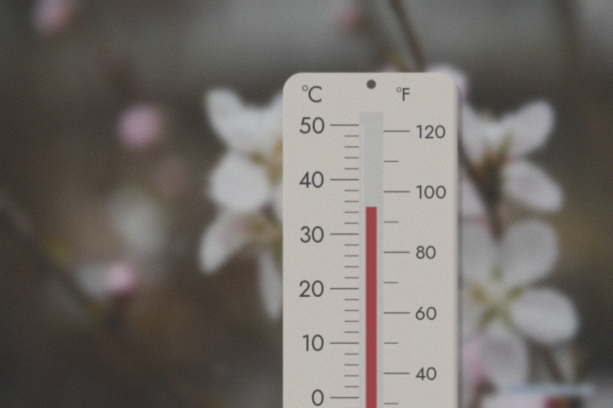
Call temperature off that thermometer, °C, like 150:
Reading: 35
